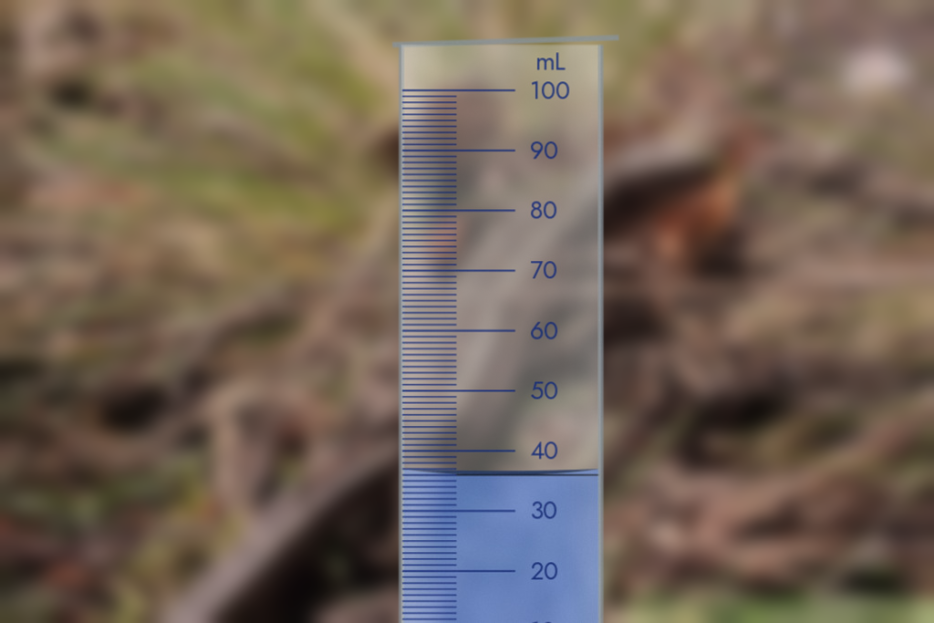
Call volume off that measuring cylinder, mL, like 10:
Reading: 36
